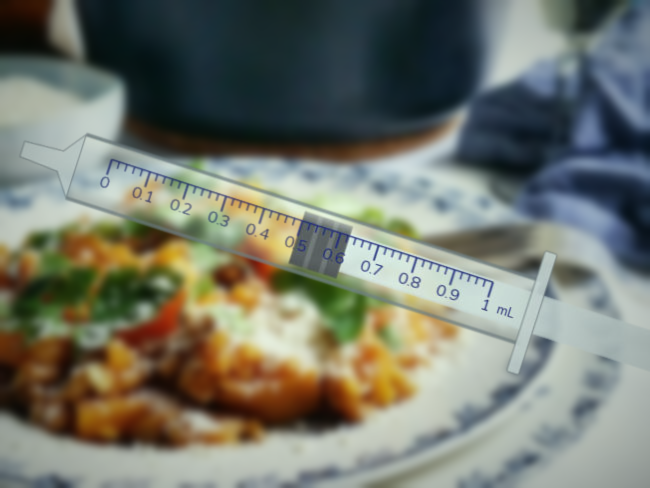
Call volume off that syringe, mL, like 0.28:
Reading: 0.5
